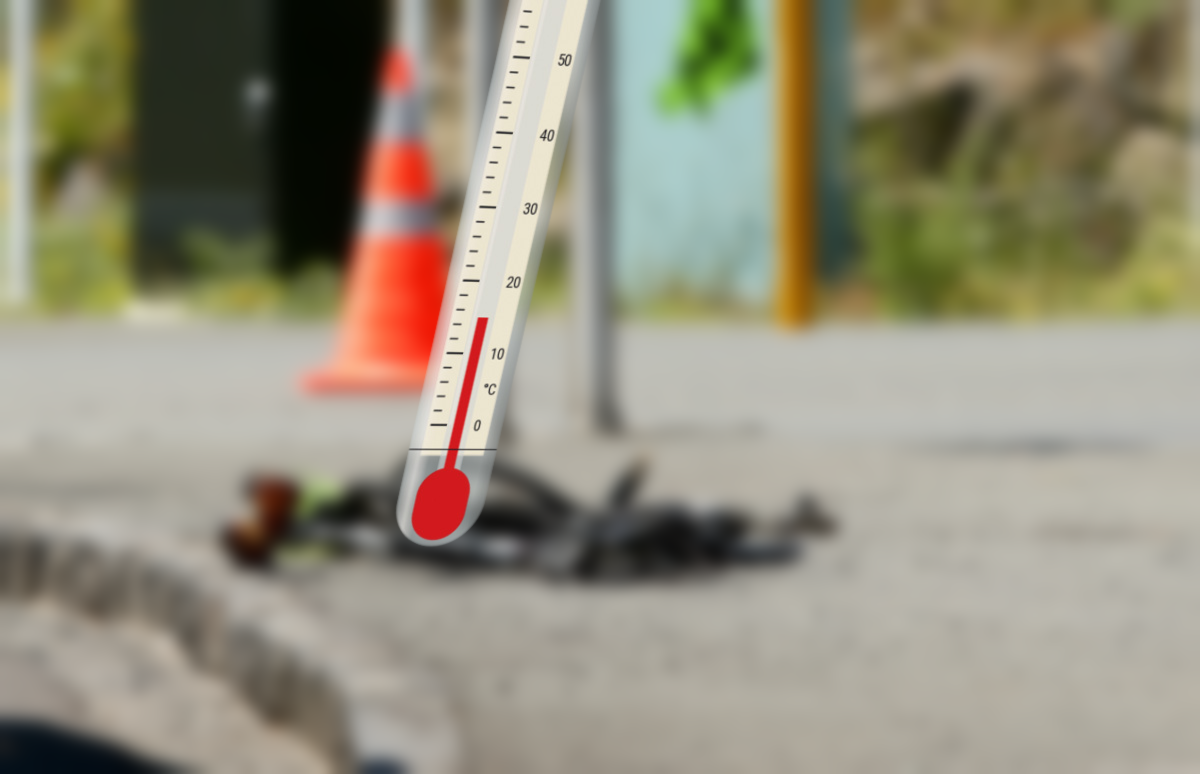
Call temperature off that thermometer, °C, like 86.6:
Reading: 15
